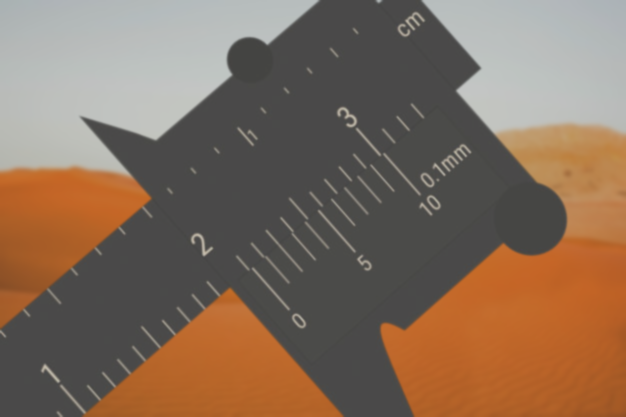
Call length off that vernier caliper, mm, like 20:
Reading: 21.2
